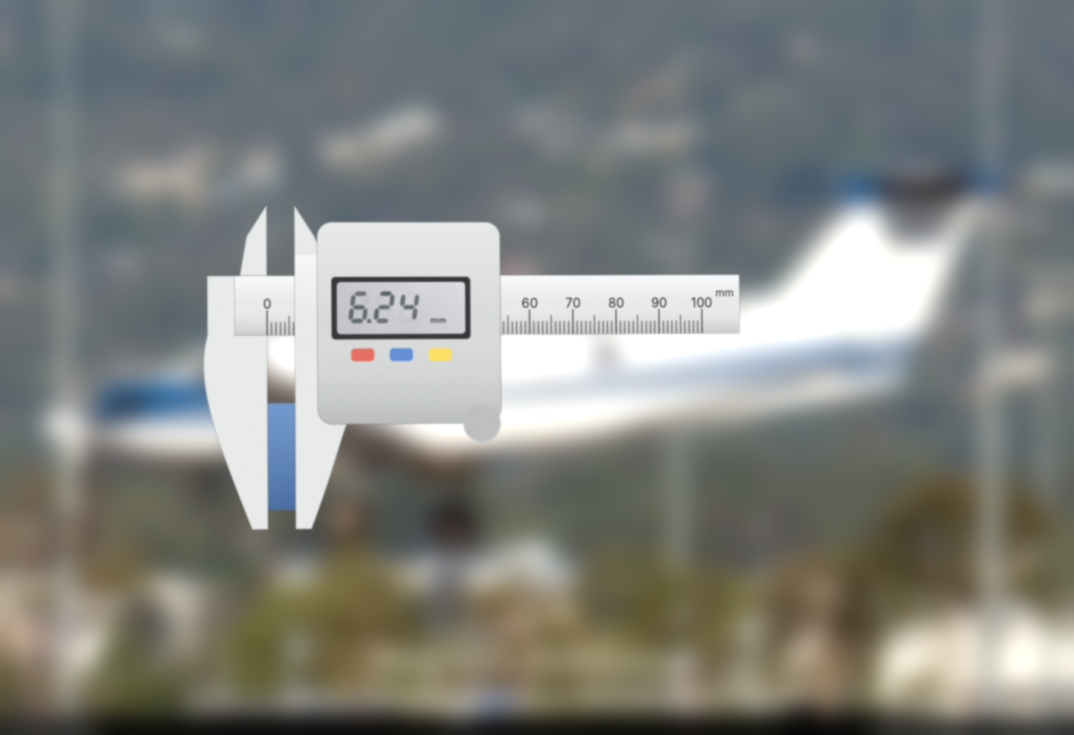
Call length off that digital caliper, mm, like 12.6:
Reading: 6.24
